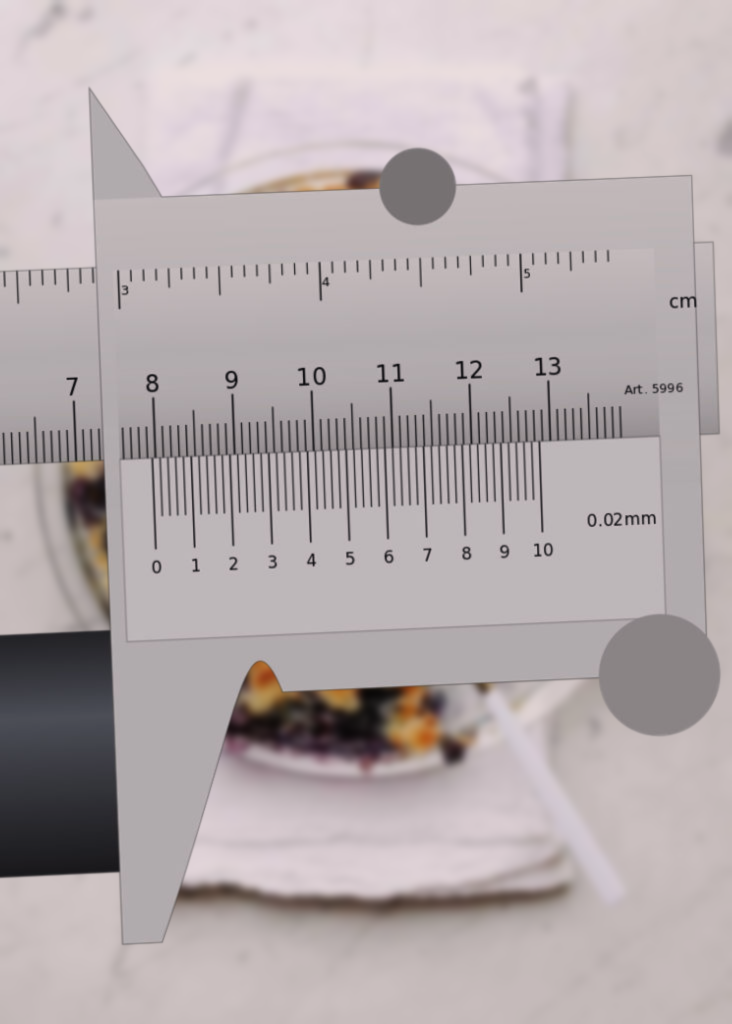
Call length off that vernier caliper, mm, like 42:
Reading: 79.6
